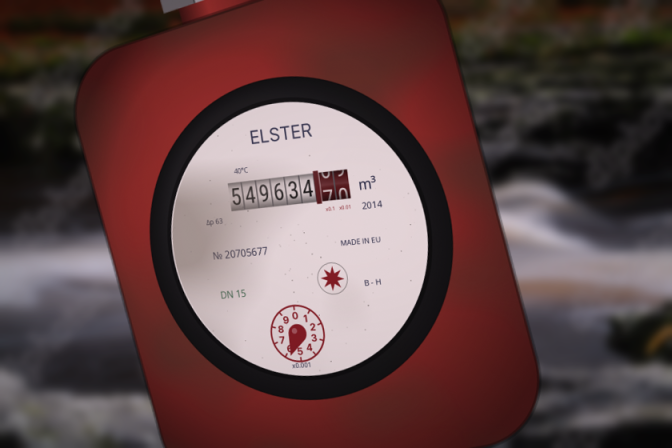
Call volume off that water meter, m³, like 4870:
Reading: 549634.695
